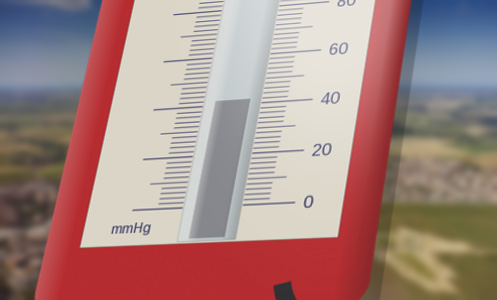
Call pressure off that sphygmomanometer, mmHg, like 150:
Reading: 42
